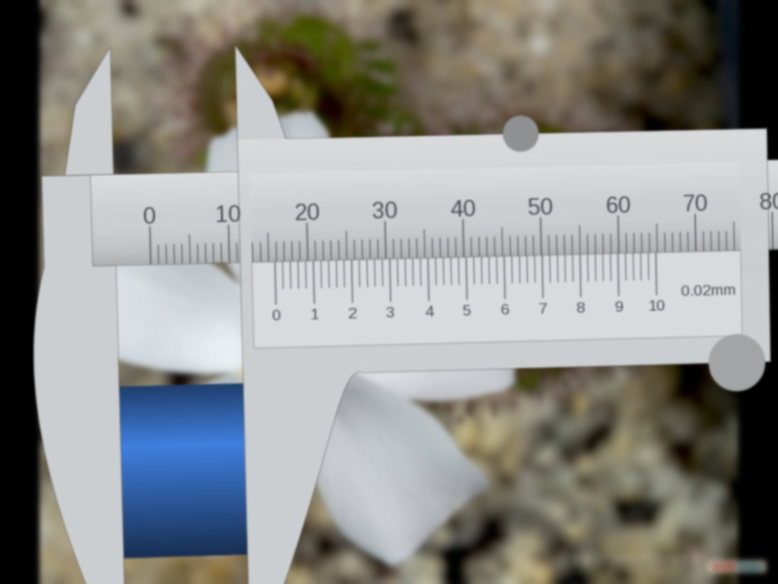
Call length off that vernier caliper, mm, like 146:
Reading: 15.8
